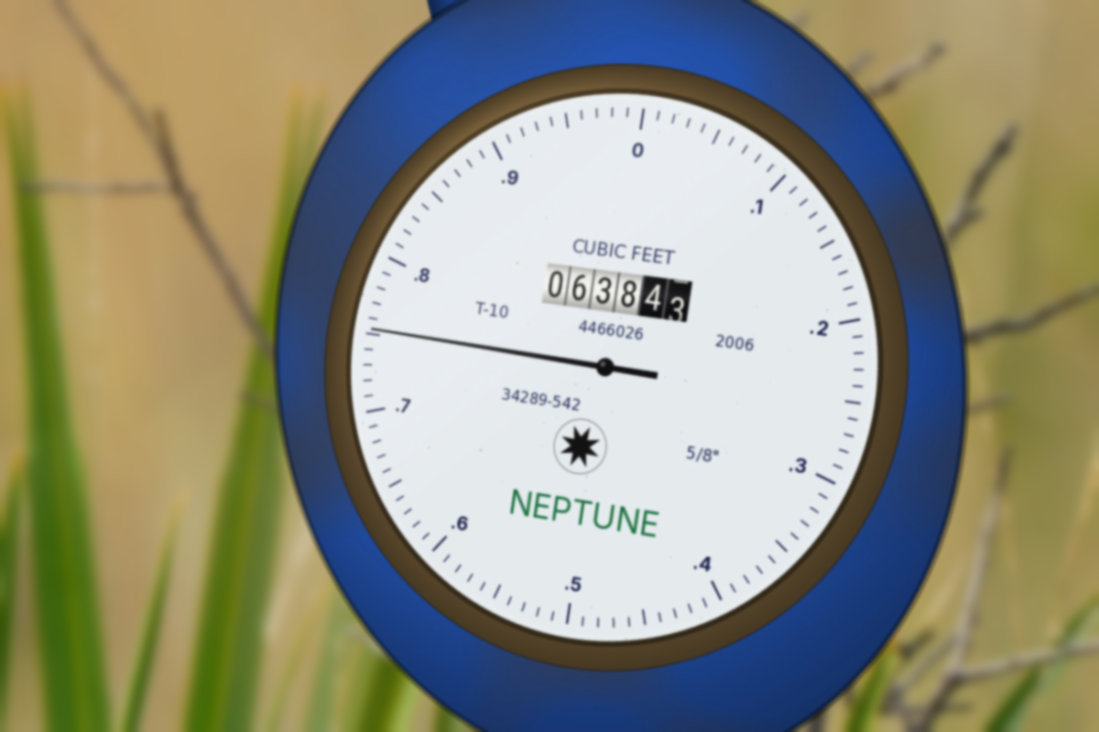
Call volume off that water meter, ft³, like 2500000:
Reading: 63842.75
